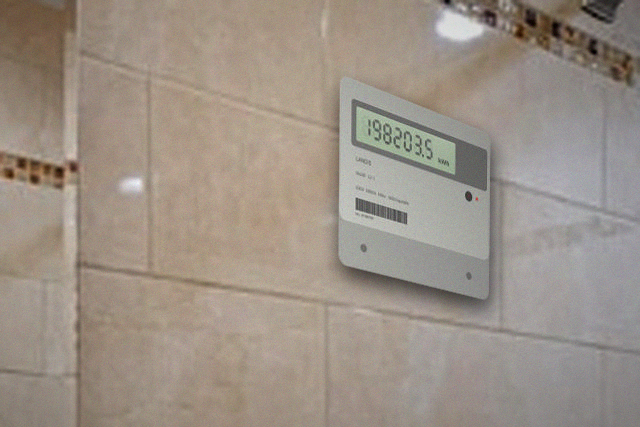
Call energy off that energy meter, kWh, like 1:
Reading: 198203.5
